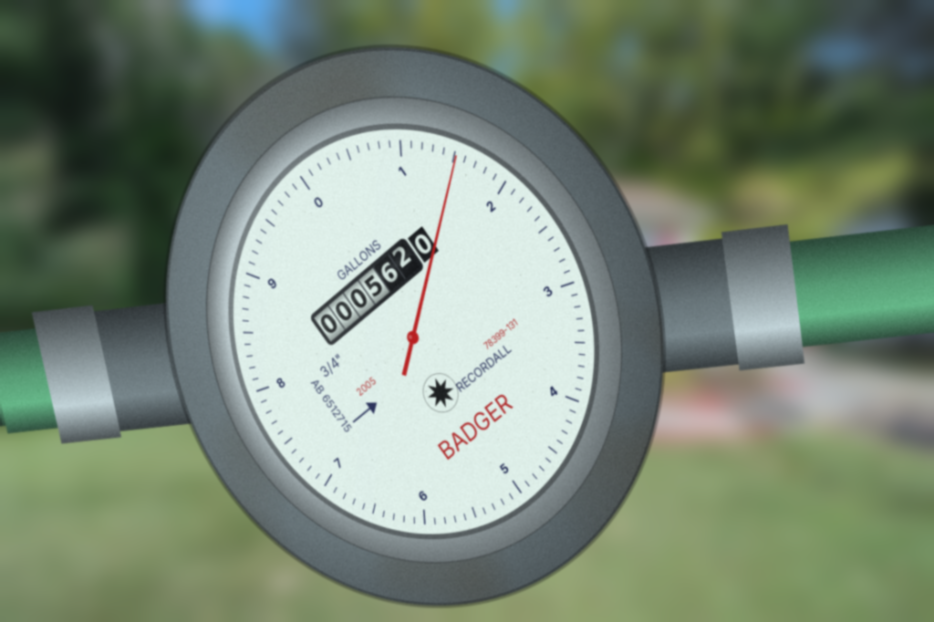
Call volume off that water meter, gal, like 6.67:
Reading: 5621.5
